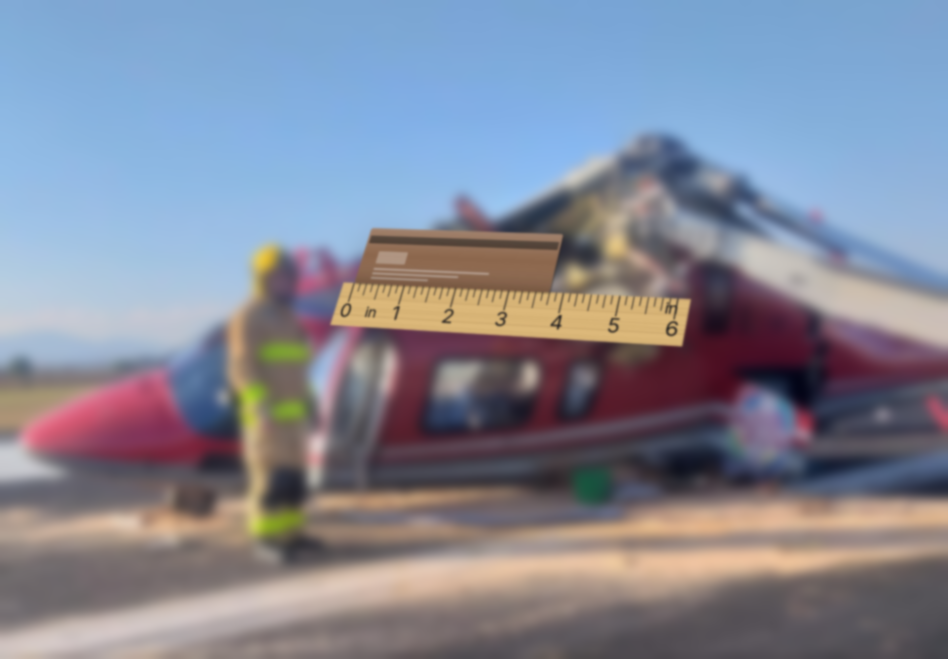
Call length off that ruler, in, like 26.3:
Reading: 3.75
